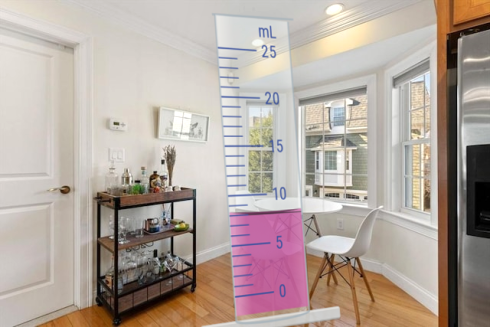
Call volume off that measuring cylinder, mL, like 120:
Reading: 8
